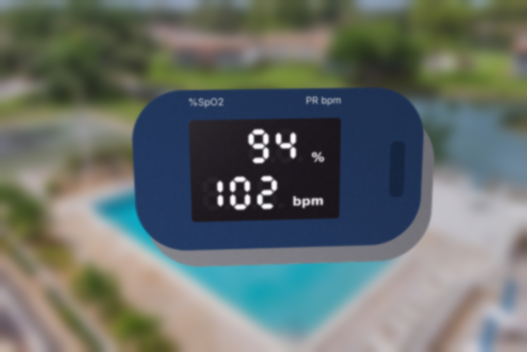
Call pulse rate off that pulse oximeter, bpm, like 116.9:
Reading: 102
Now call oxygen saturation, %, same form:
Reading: 94
